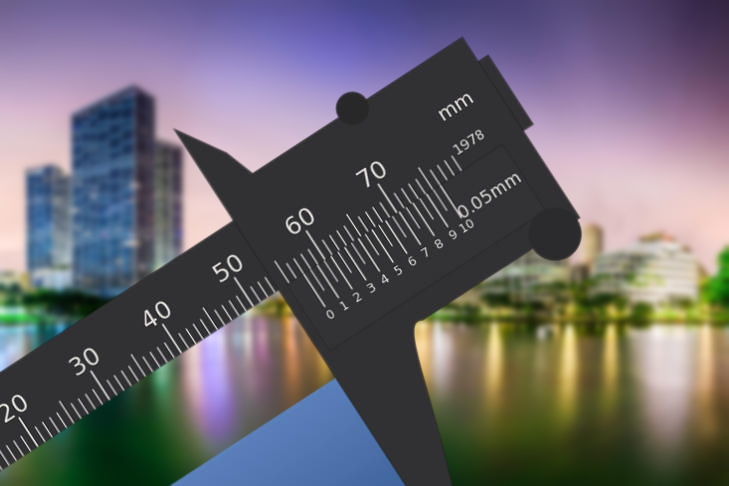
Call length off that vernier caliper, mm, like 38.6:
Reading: 57.0
